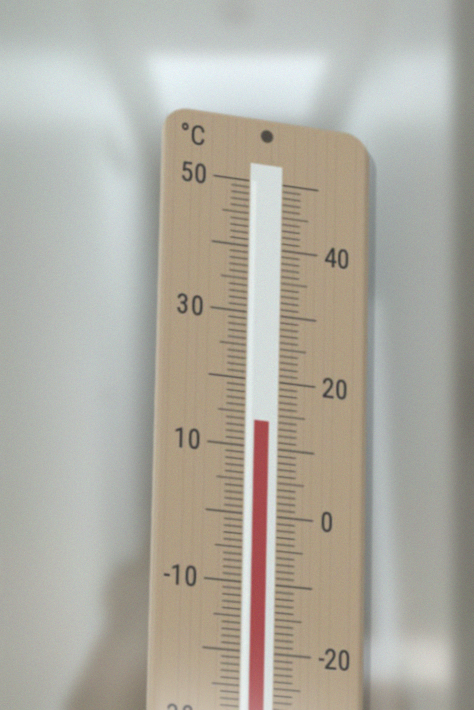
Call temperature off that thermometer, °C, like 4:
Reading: 14
